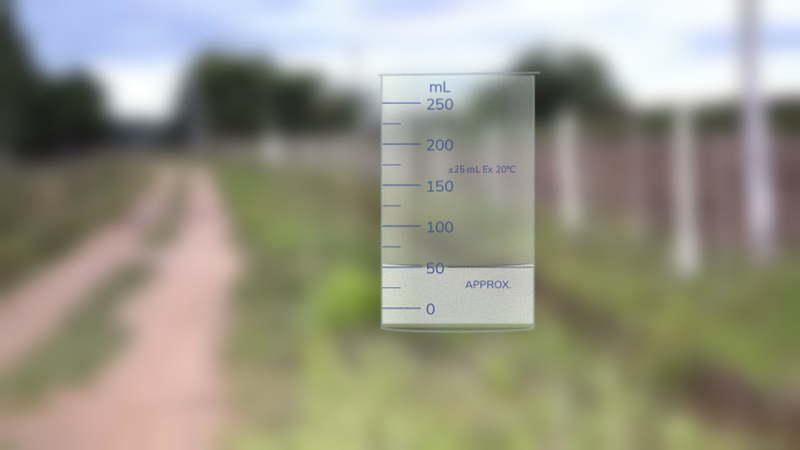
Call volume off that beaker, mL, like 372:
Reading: 50
